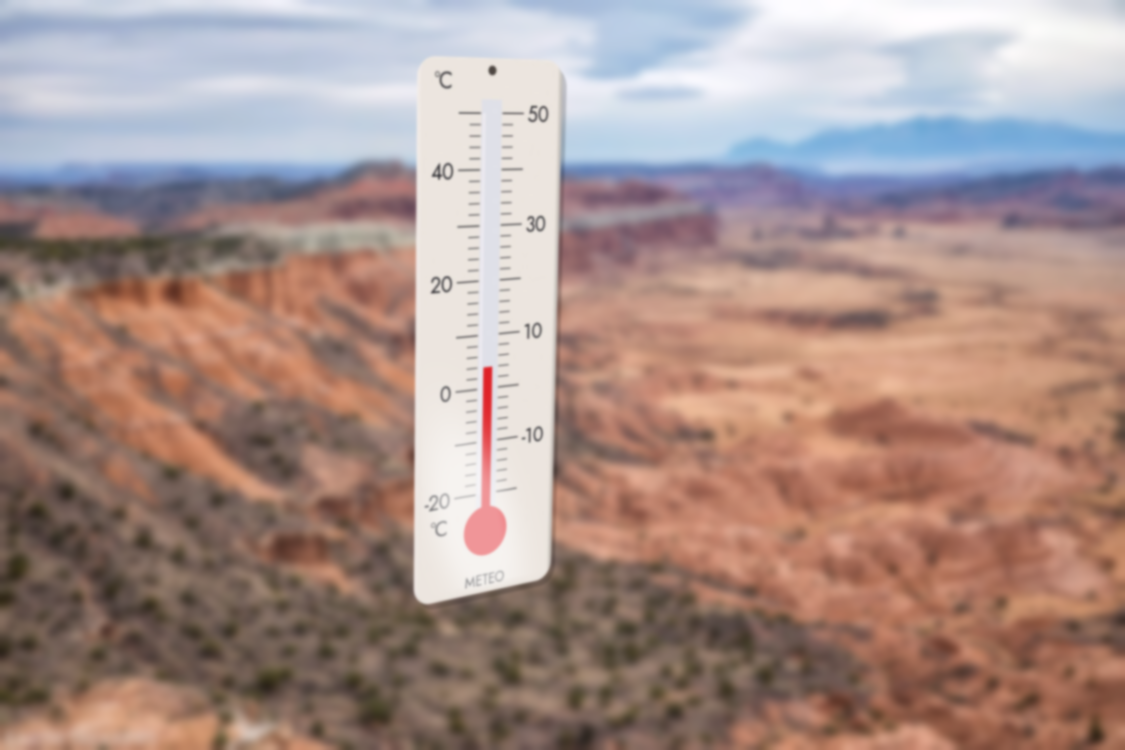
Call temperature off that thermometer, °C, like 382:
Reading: 4
